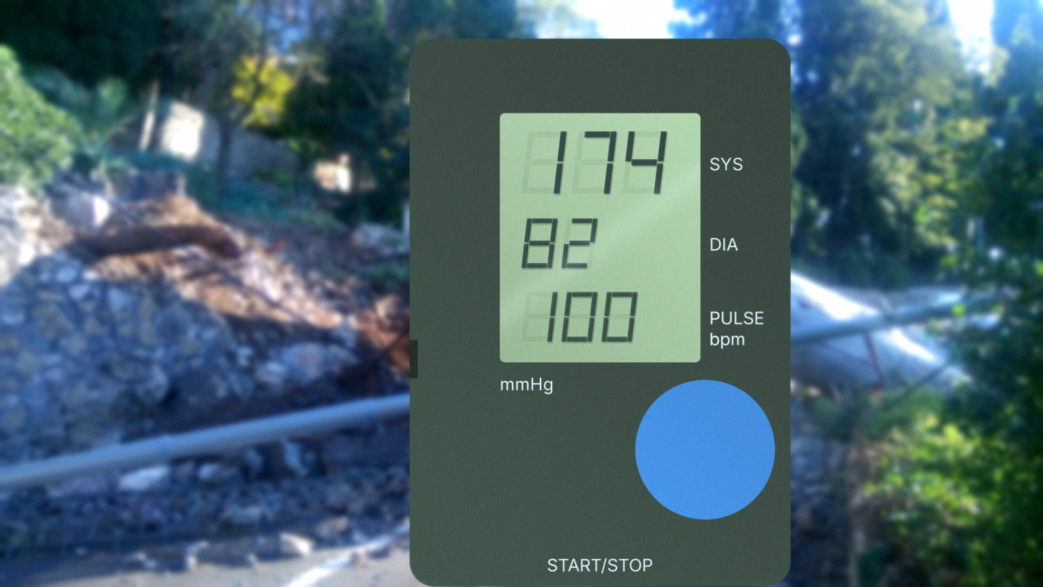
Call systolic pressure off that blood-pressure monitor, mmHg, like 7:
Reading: 174
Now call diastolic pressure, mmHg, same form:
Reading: 82
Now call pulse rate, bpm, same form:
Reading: 100
